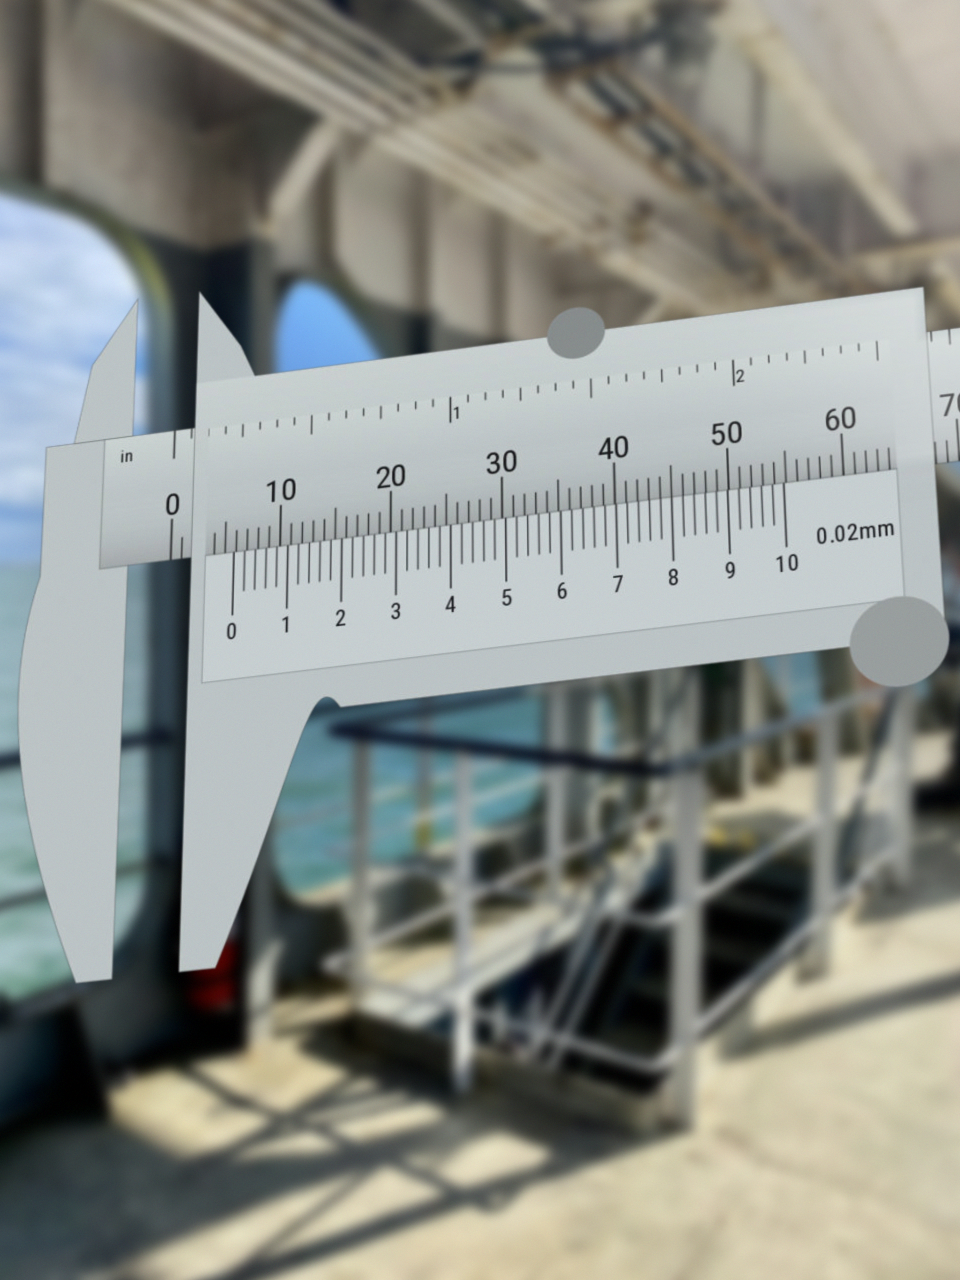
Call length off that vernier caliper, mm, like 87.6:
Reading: 5.8
